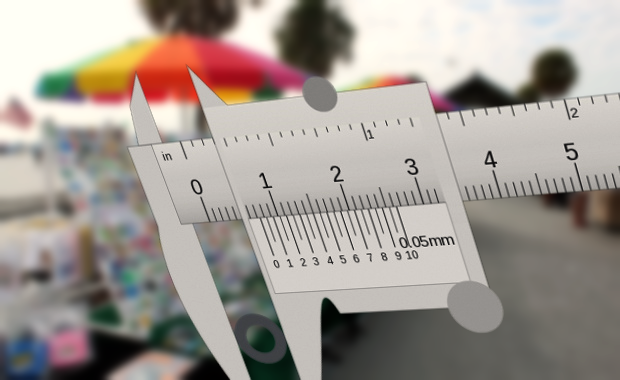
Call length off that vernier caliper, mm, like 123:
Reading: 7.4
